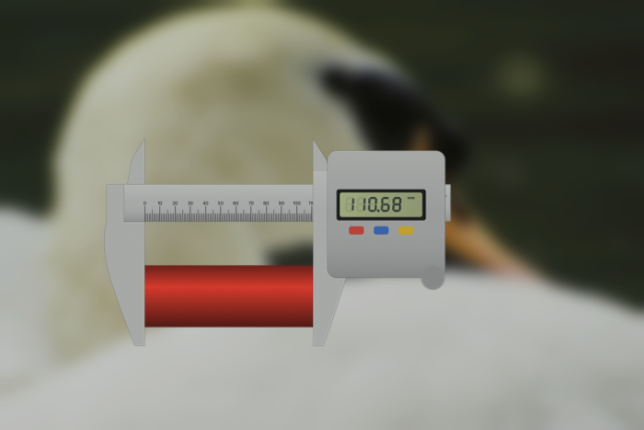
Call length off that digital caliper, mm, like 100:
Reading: 110.68
